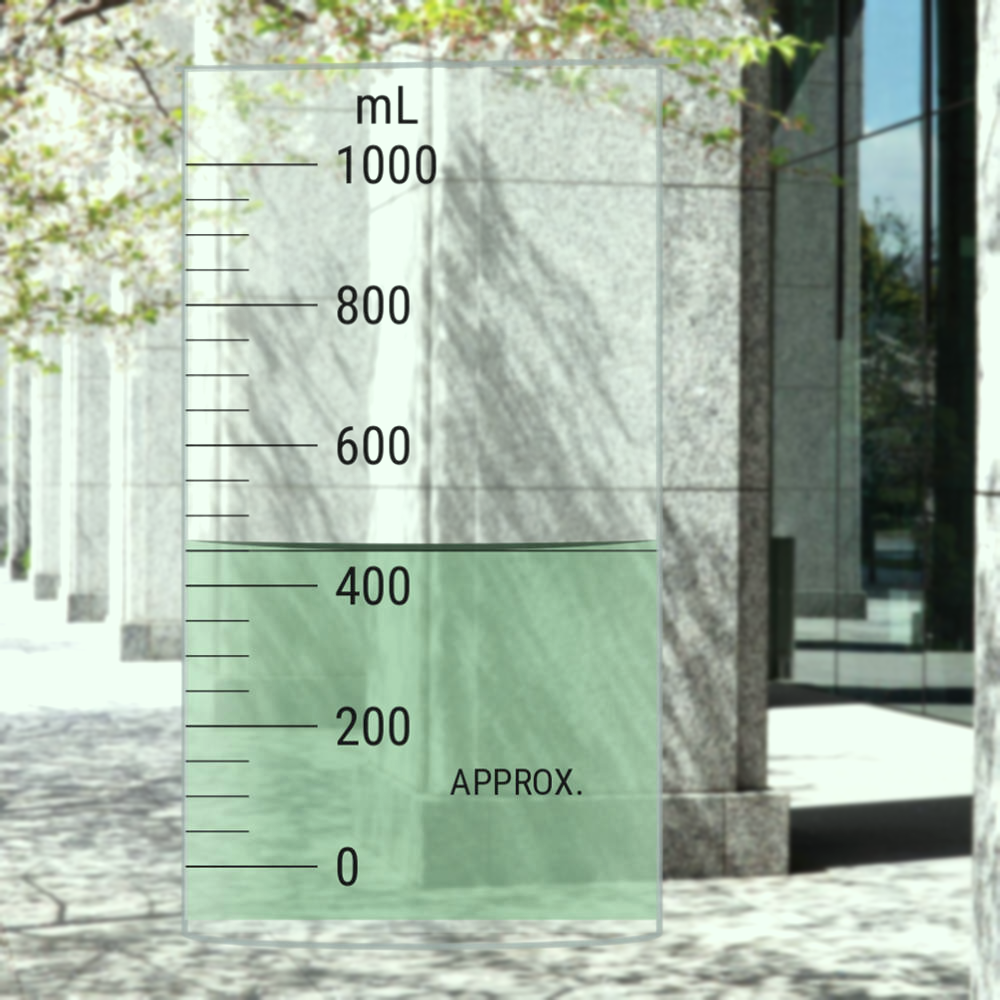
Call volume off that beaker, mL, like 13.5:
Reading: 450
